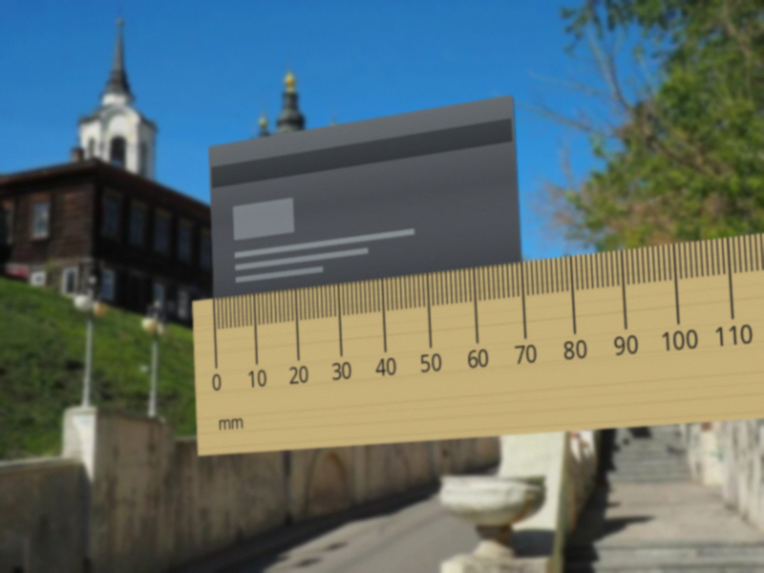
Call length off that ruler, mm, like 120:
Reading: 70
